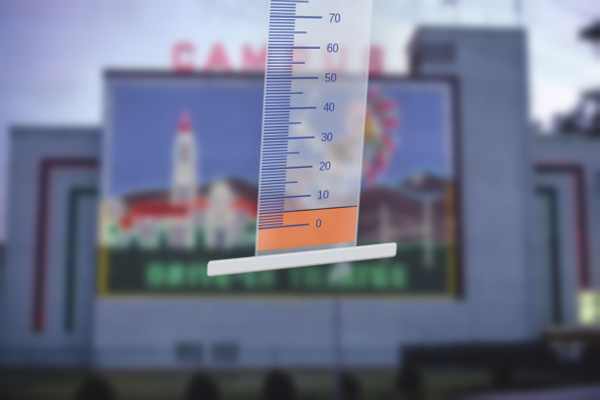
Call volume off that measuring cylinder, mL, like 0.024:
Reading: 5
